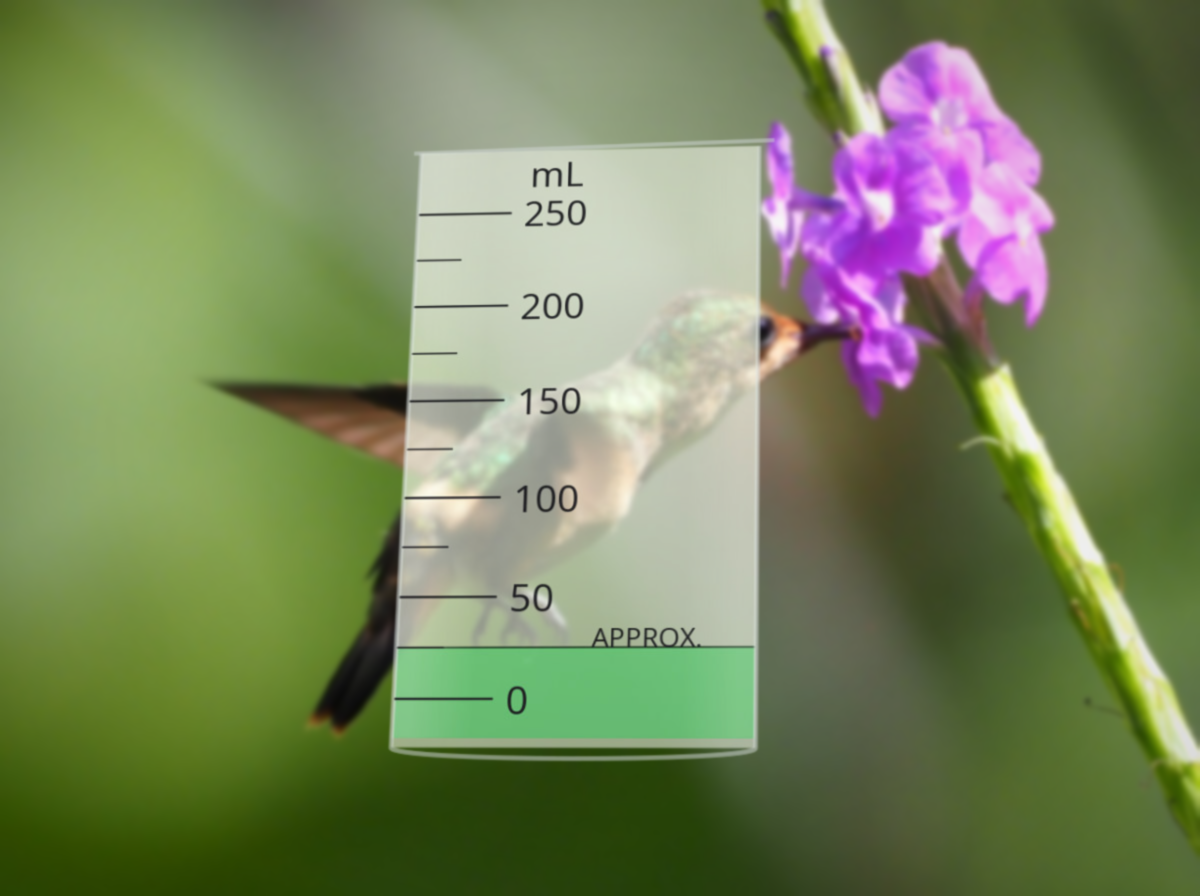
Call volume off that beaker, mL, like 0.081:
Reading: 25
